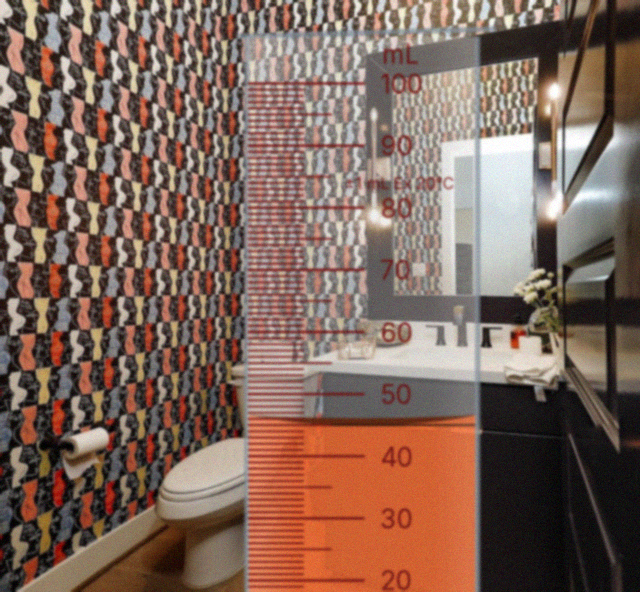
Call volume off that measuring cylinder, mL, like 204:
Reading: 45
